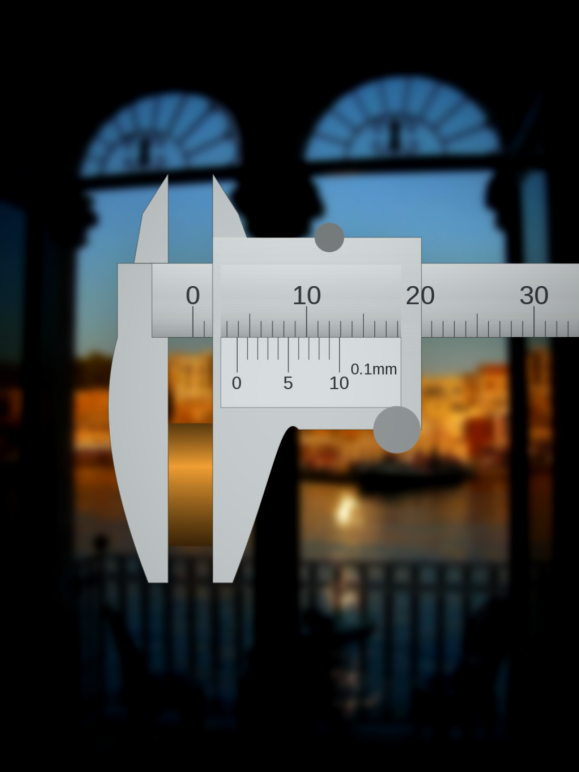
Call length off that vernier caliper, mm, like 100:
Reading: 3.9
